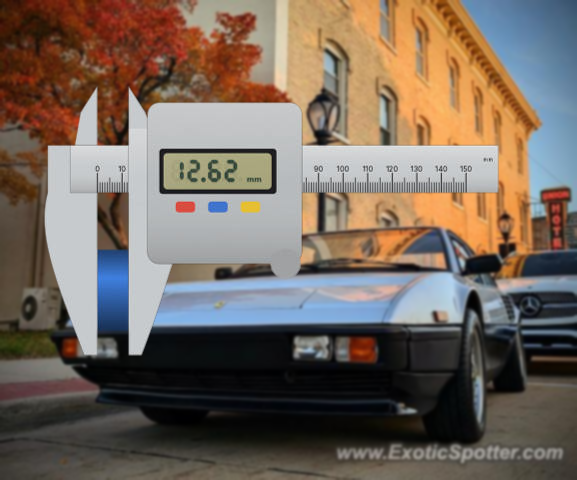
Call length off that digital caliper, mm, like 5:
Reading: 12.62
